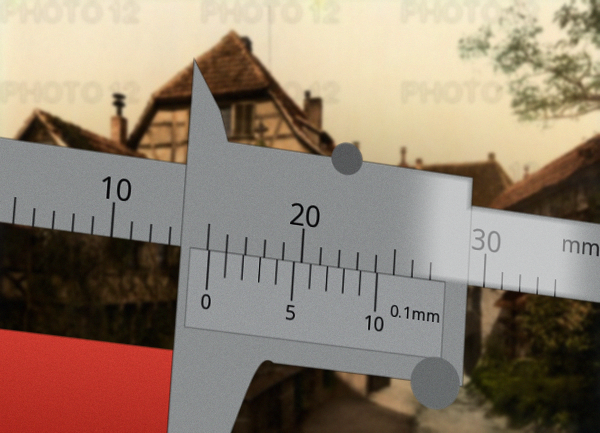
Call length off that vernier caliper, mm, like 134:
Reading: 15.1
